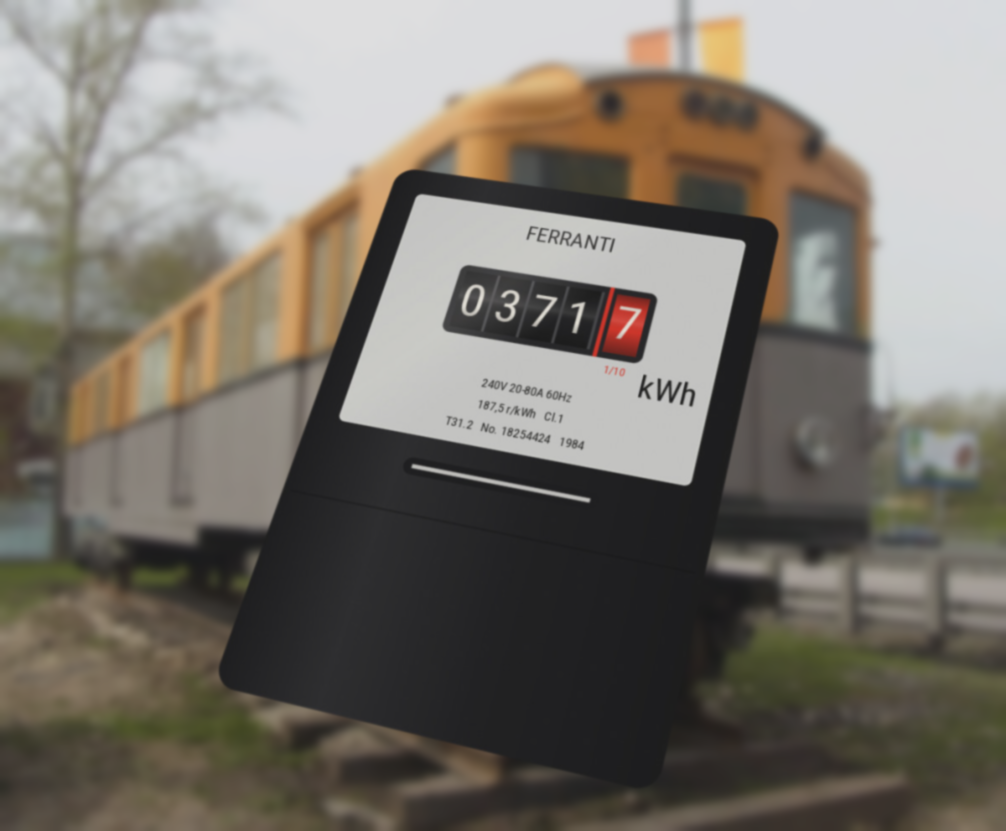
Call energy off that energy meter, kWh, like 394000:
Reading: 371.7
